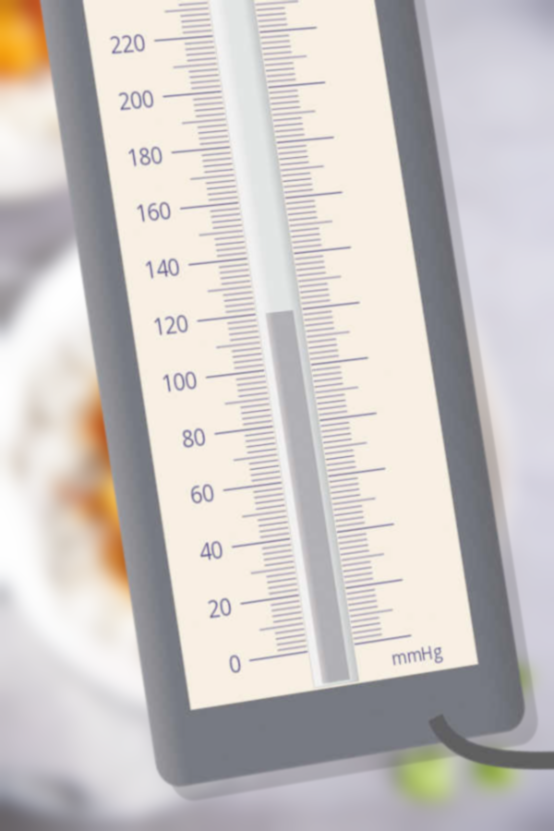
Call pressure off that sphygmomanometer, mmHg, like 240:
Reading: 120
